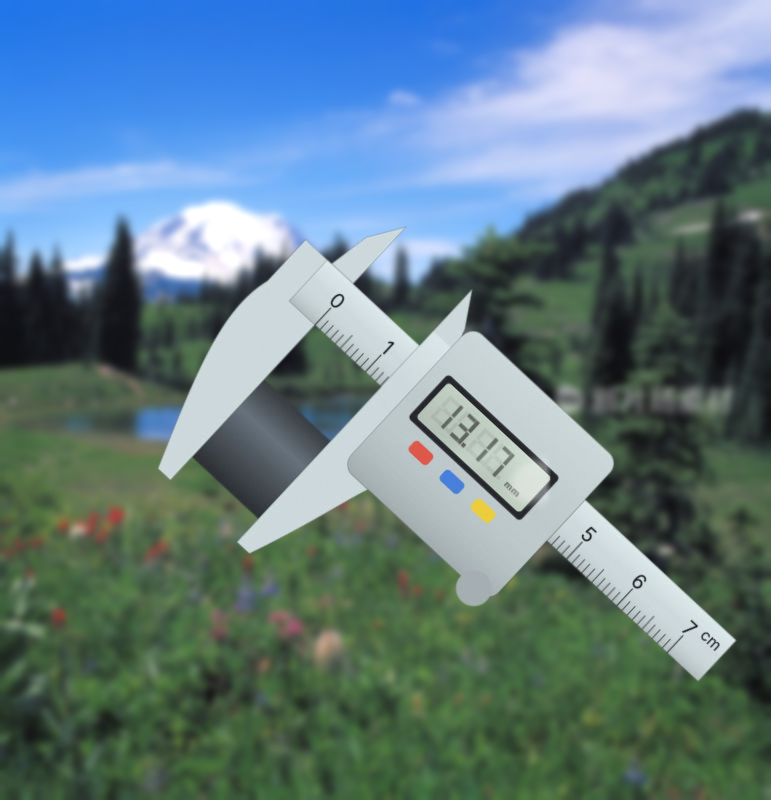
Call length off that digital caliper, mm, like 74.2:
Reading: 13.17
